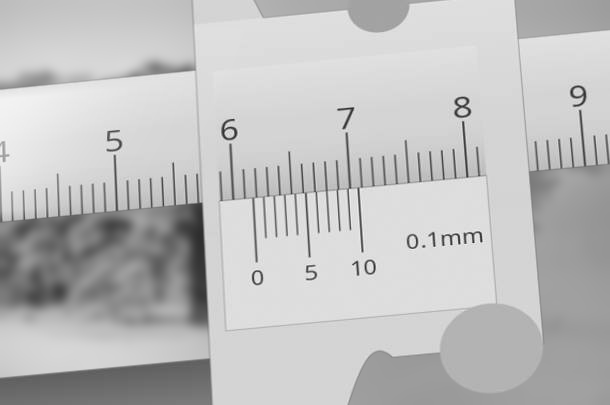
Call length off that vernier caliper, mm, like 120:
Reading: 61.7
